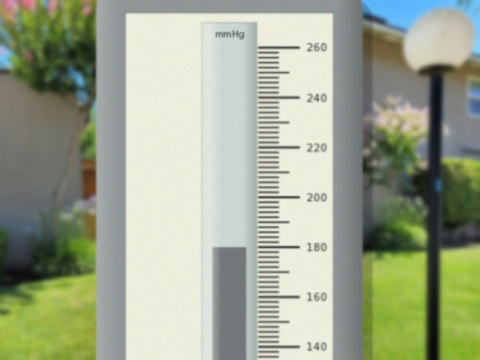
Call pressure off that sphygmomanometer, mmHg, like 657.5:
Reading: 180
